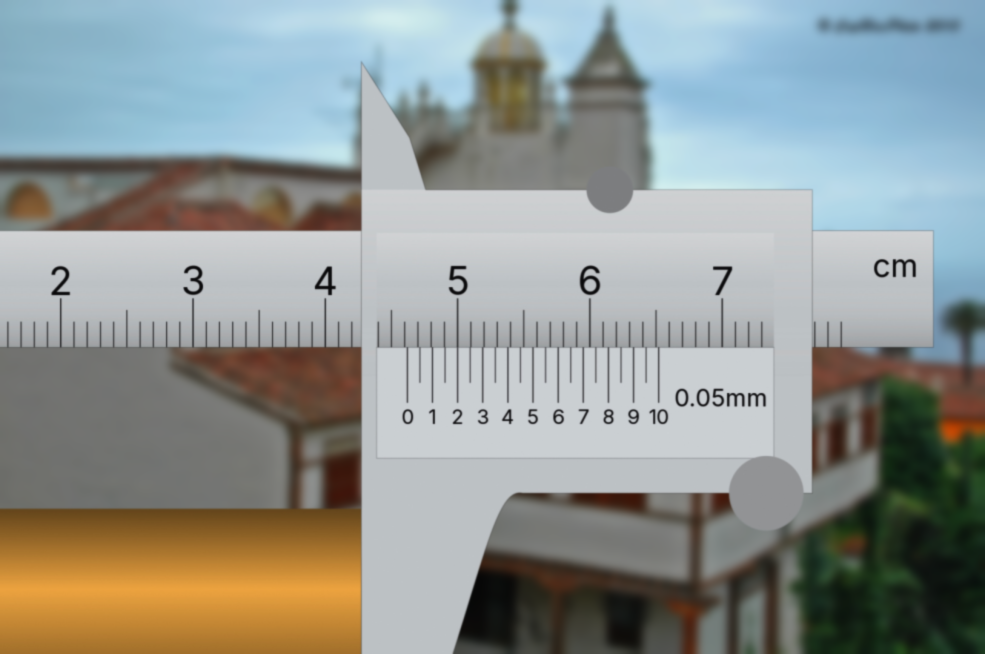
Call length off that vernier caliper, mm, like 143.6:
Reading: 46.2
